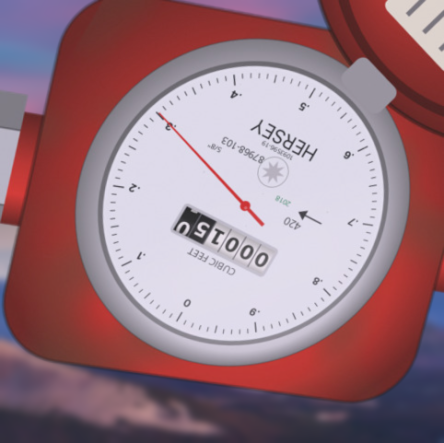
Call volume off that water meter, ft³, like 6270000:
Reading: 150.30
